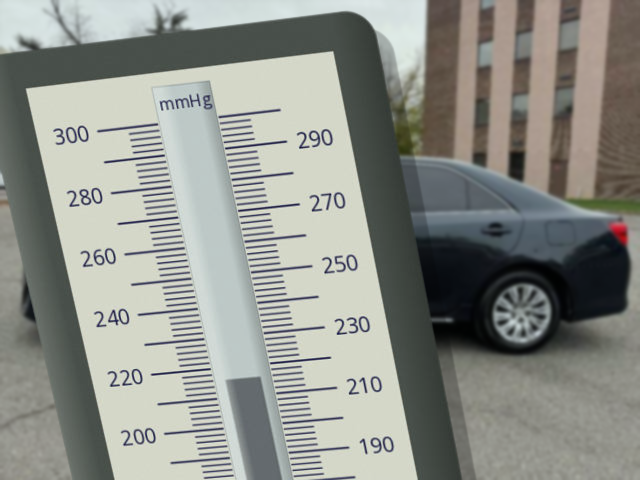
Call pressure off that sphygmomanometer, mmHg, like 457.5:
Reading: 216
